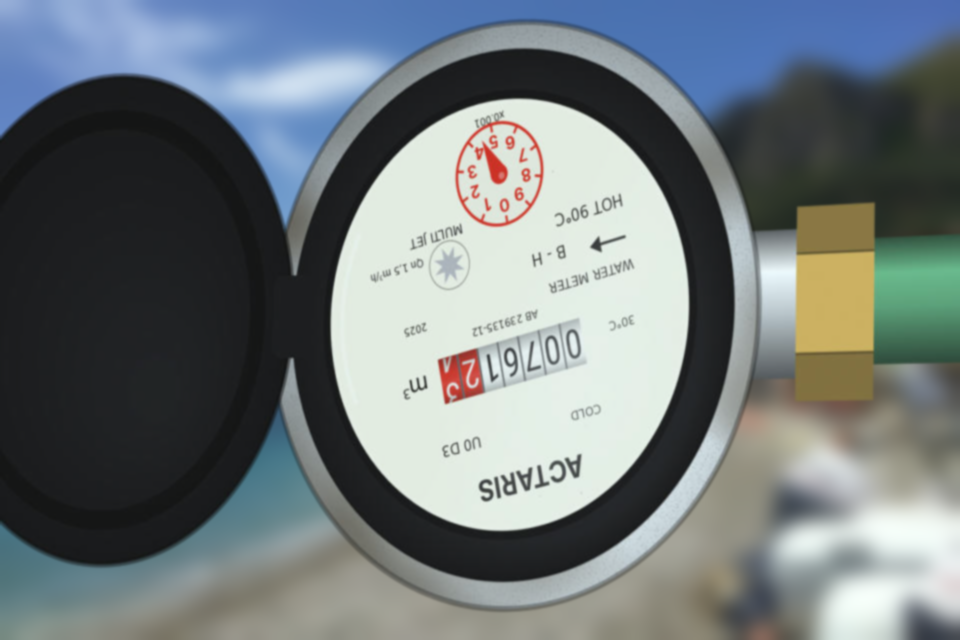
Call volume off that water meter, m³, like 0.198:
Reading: 761.234
